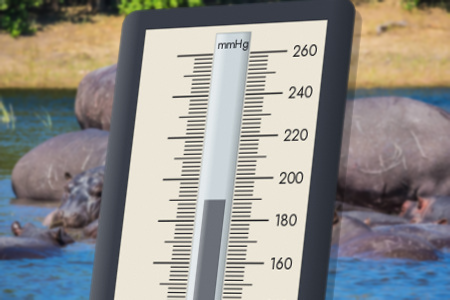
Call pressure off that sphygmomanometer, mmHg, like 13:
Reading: 190
